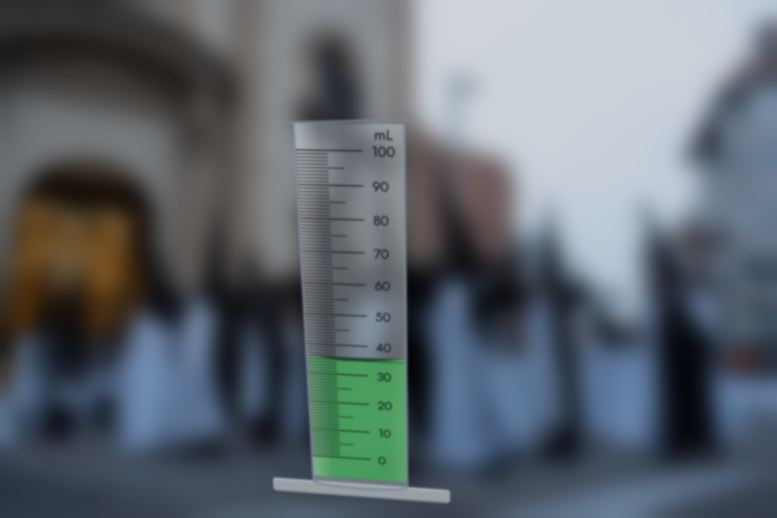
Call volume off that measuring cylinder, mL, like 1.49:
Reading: 35
